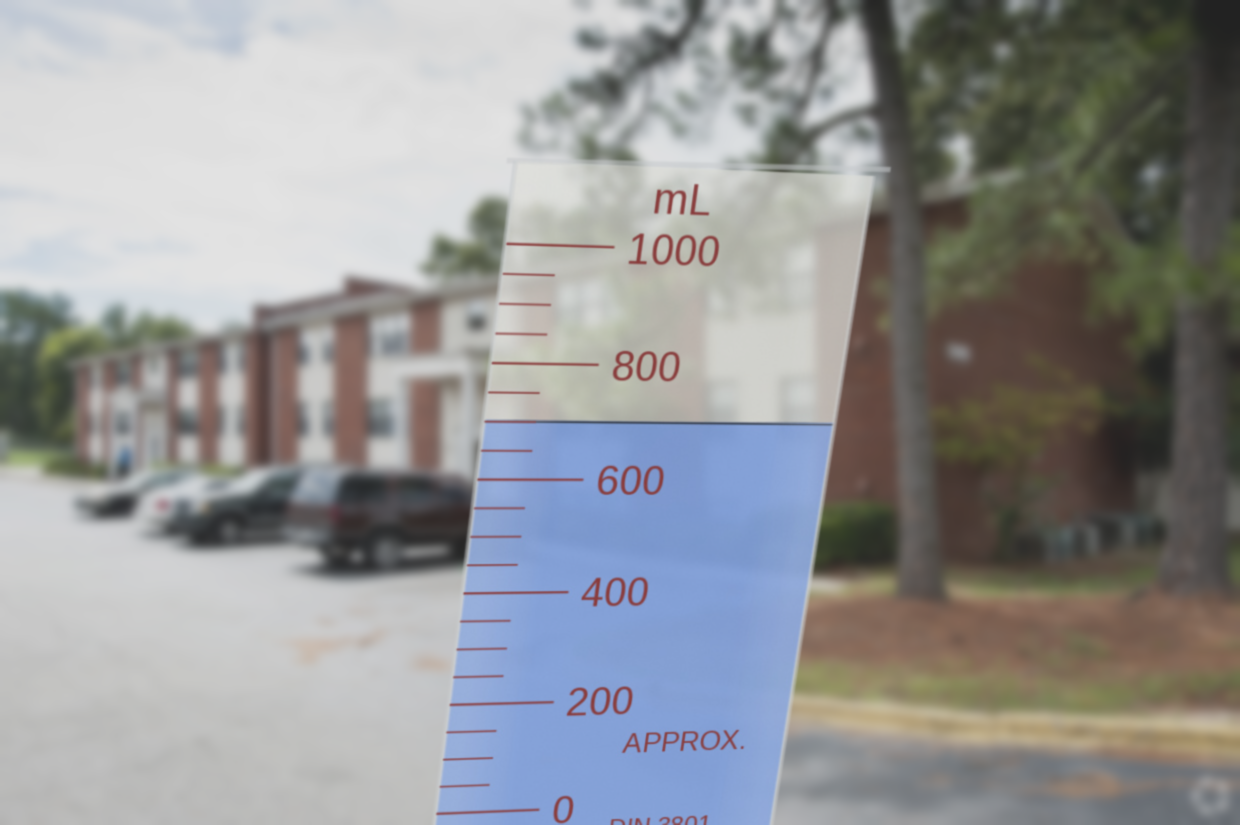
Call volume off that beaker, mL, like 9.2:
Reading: 700
